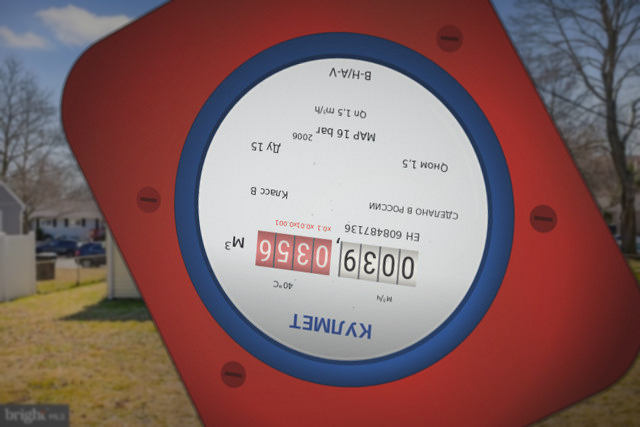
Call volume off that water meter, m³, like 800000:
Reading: 39.0356
